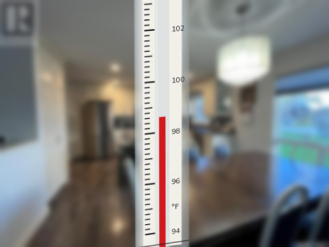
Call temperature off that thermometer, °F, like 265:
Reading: 98.6
